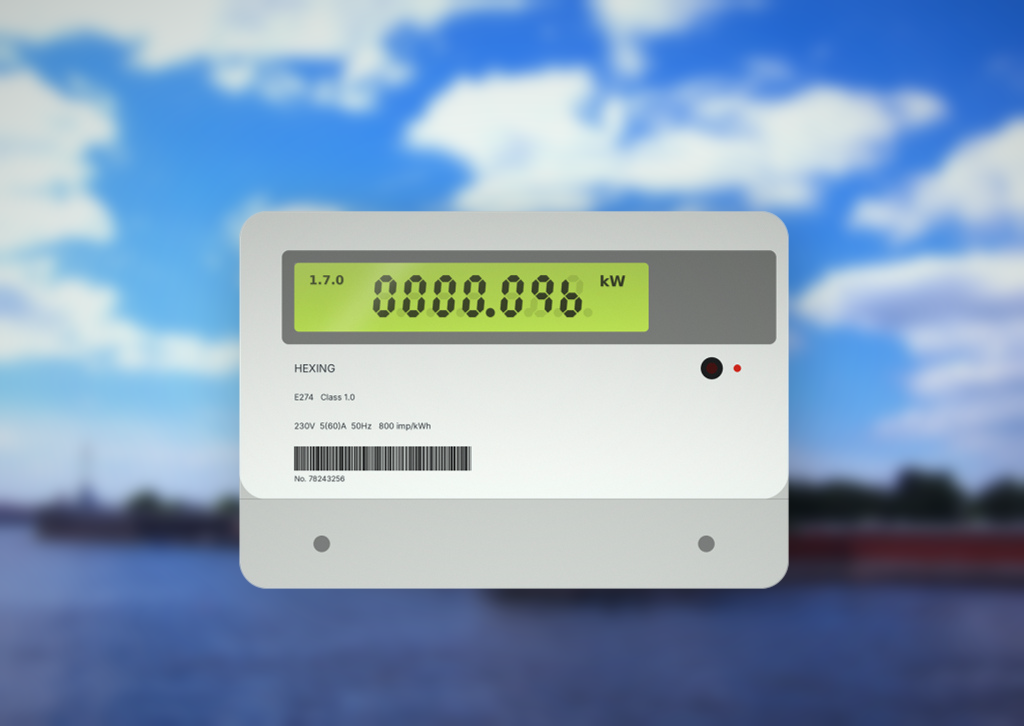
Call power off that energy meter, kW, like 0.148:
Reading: 0.096
